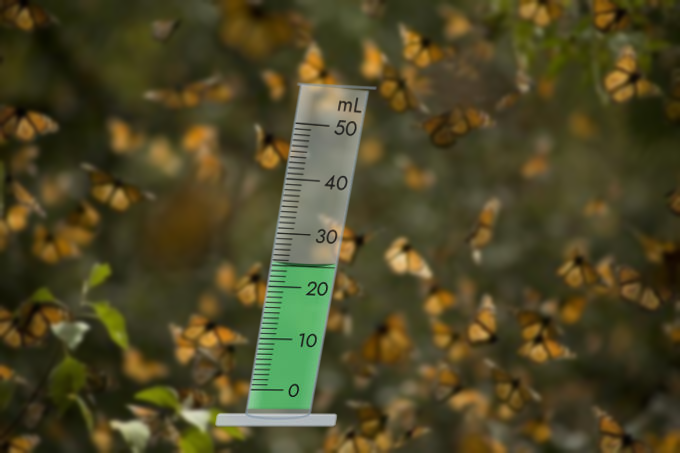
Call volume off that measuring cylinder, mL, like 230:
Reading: 24
